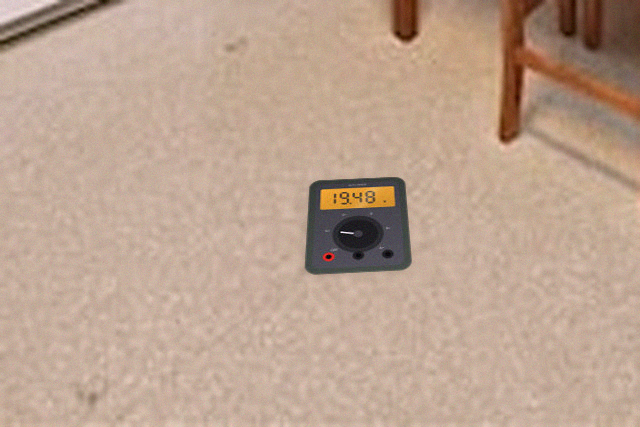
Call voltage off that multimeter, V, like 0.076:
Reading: 19.48
